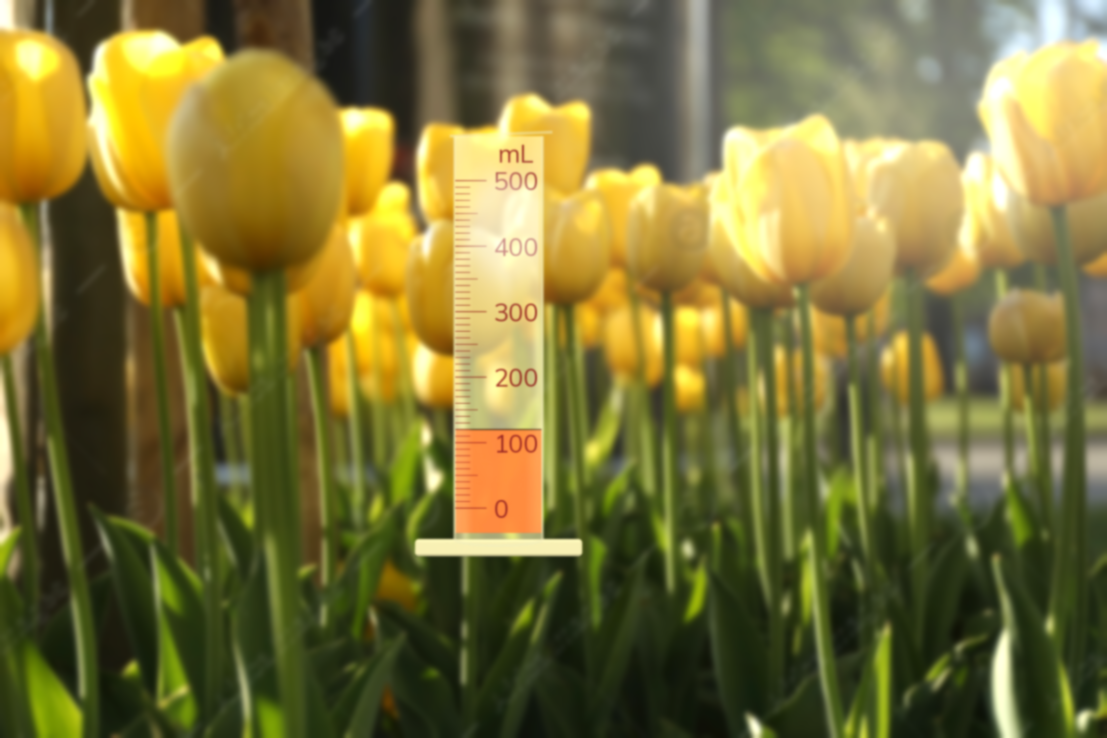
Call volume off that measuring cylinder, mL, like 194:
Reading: 120
